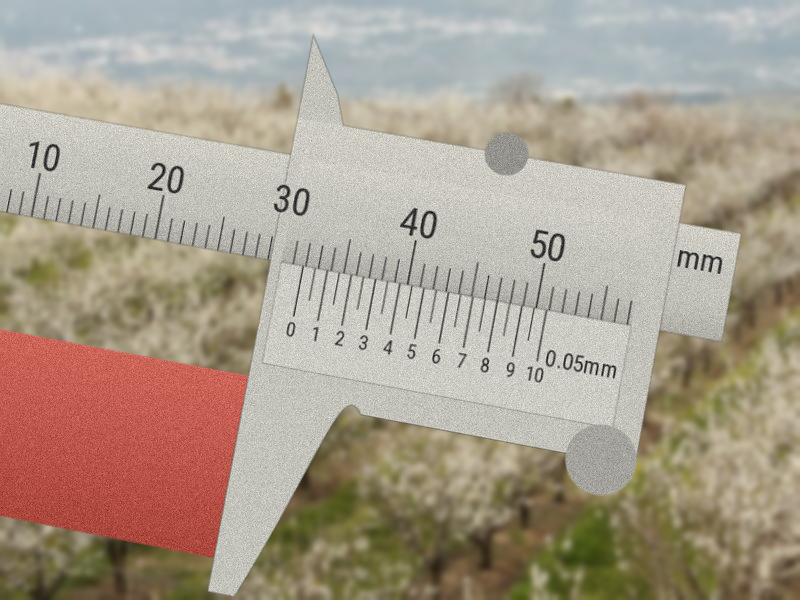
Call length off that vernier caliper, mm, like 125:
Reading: 31.8
